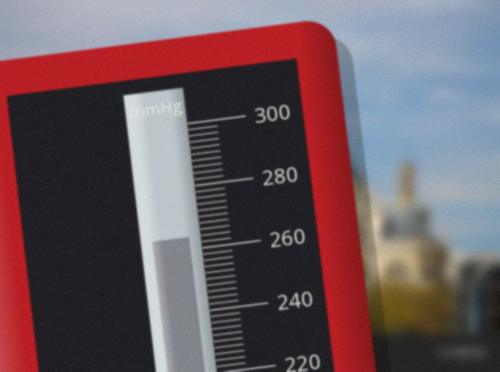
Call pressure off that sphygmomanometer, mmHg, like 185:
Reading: 264
